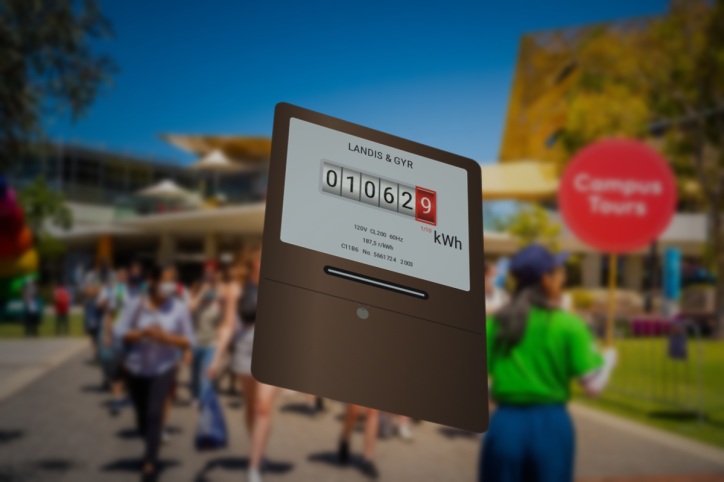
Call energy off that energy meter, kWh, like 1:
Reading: 1062.9
